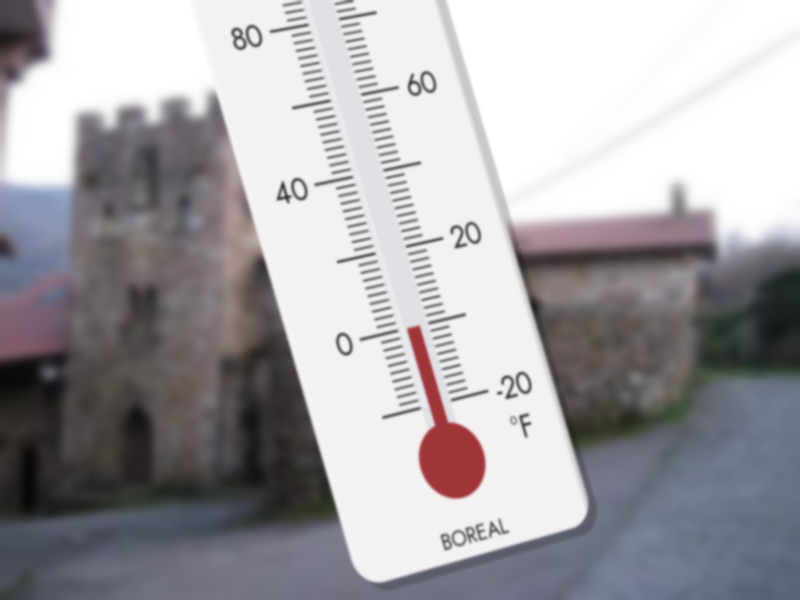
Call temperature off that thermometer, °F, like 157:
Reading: 0
